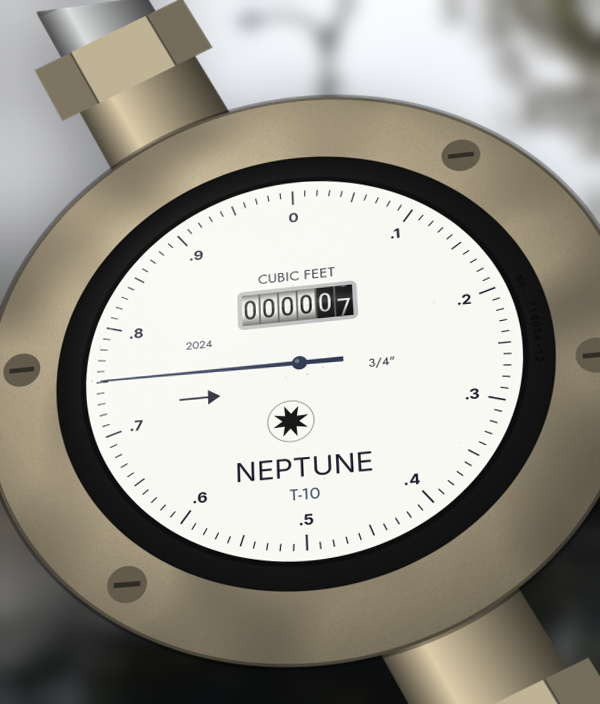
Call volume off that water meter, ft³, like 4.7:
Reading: 6.75
